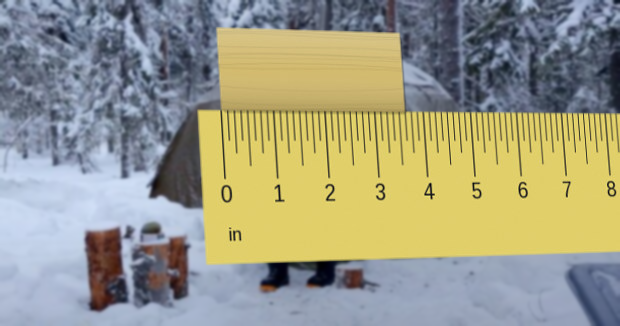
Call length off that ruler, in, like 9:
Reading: 3.625
